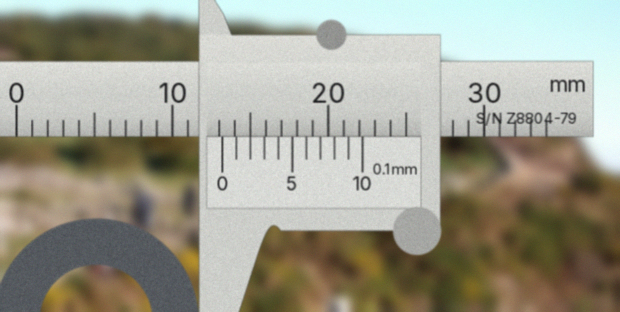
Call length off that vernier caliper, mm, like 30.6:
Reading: 13.2
